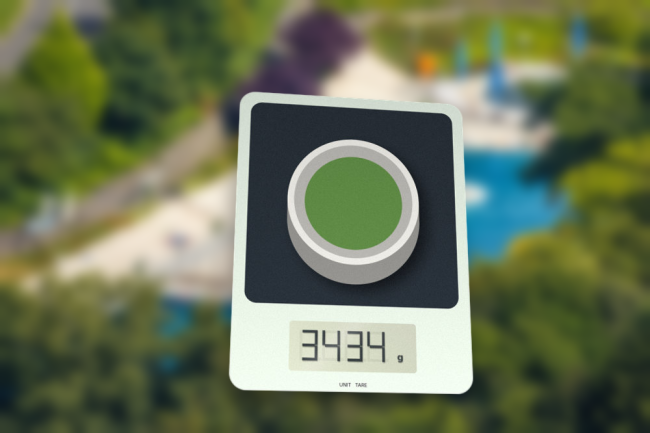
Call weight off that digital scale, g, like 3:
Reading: 3434
